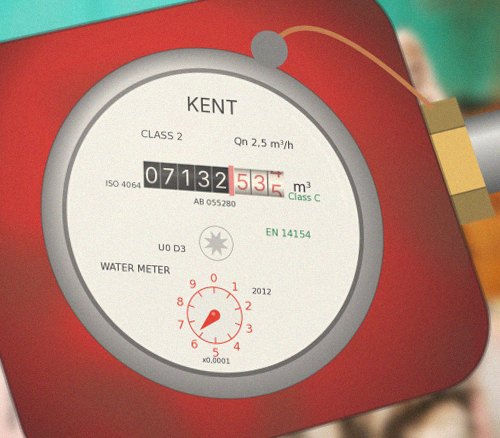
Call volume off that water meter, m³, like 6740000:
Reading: 7132.5346
